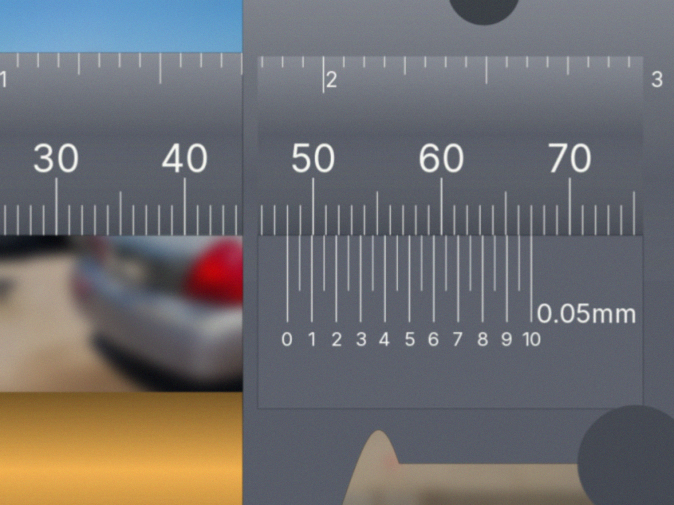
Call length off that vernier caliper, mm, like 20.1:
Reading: 48.0
